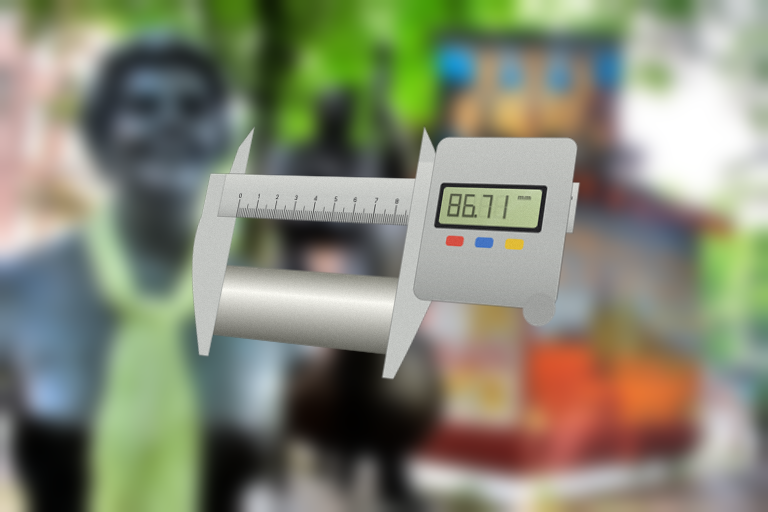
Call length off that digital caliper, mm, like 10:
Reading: 86.71
